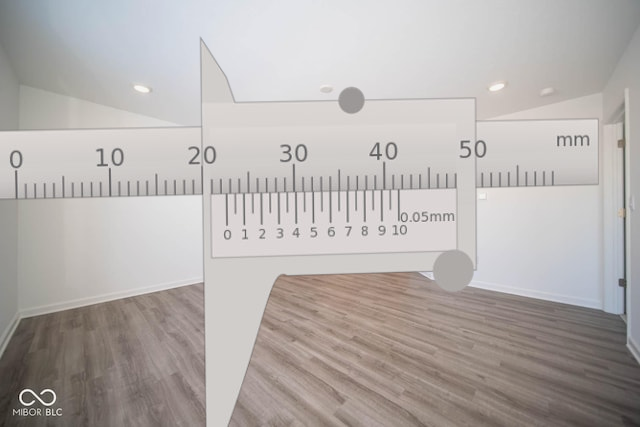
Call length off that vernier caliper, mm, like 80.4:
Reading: 22.6
